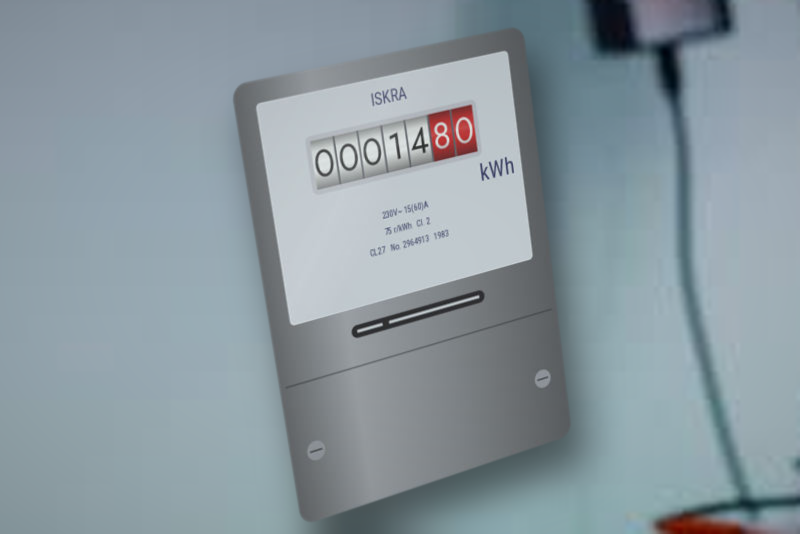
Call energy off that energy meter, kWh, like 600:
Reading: 14.80
